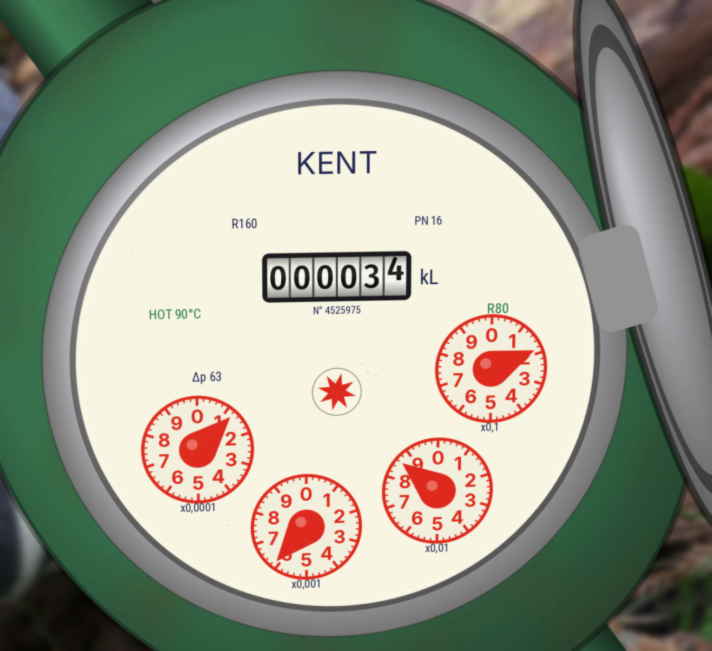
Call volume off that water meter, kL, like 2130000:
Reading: 34.1861
